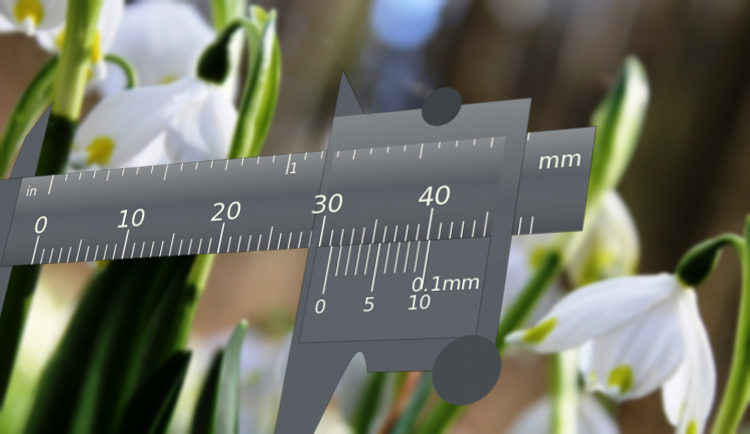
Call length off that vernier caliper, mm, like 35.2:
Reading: 31.2
